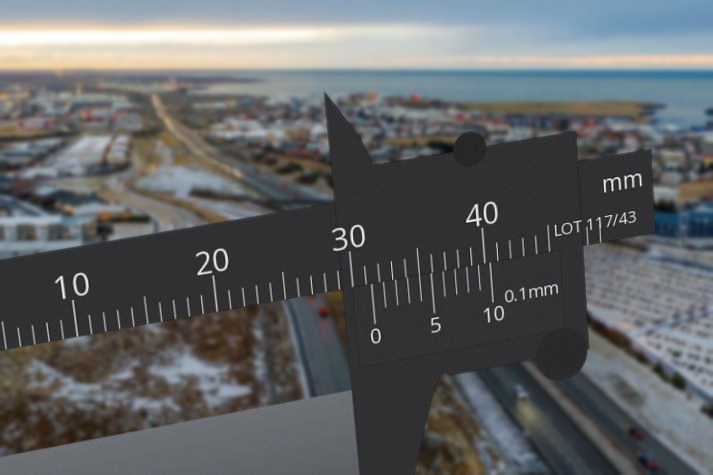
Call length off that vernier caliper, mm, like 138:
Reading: 31.4
